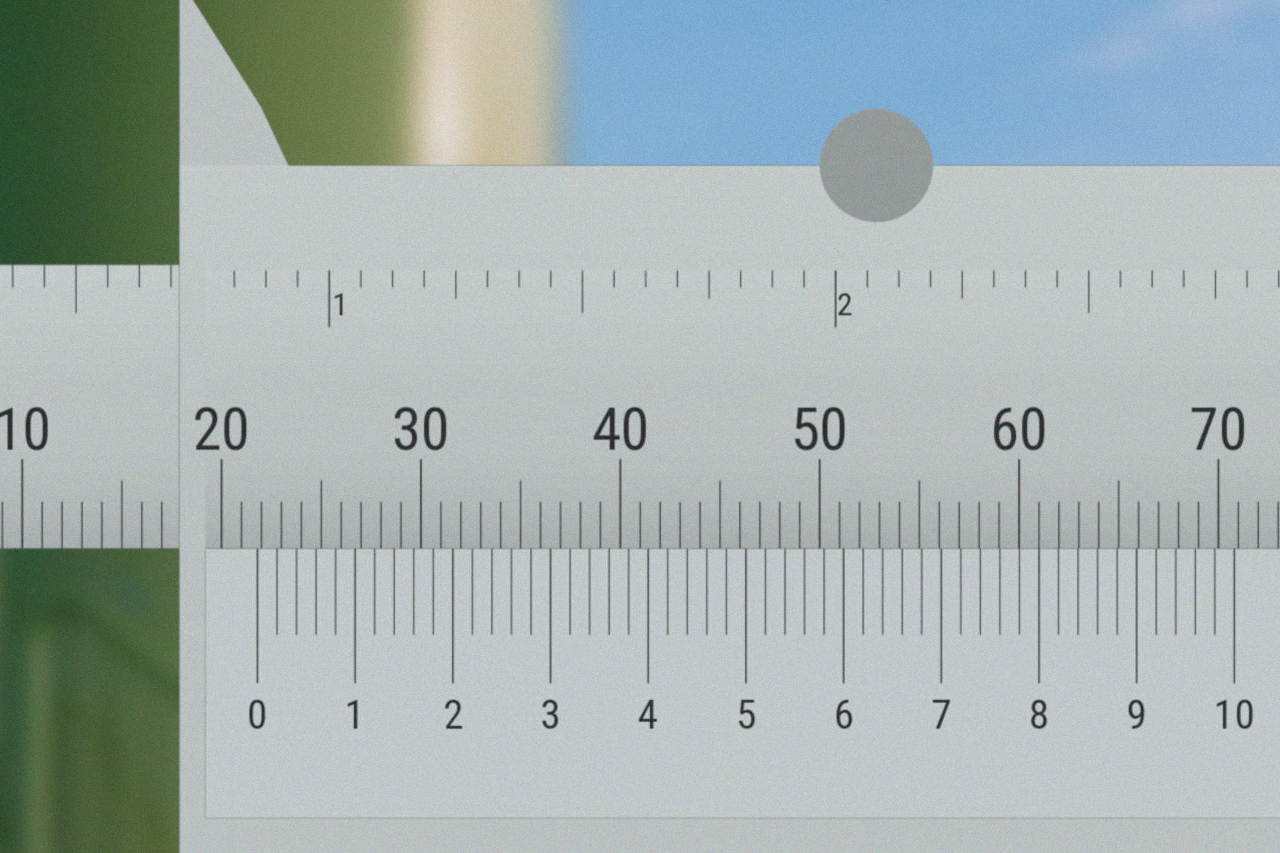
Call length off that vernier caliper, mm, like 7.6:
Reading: 21.8
